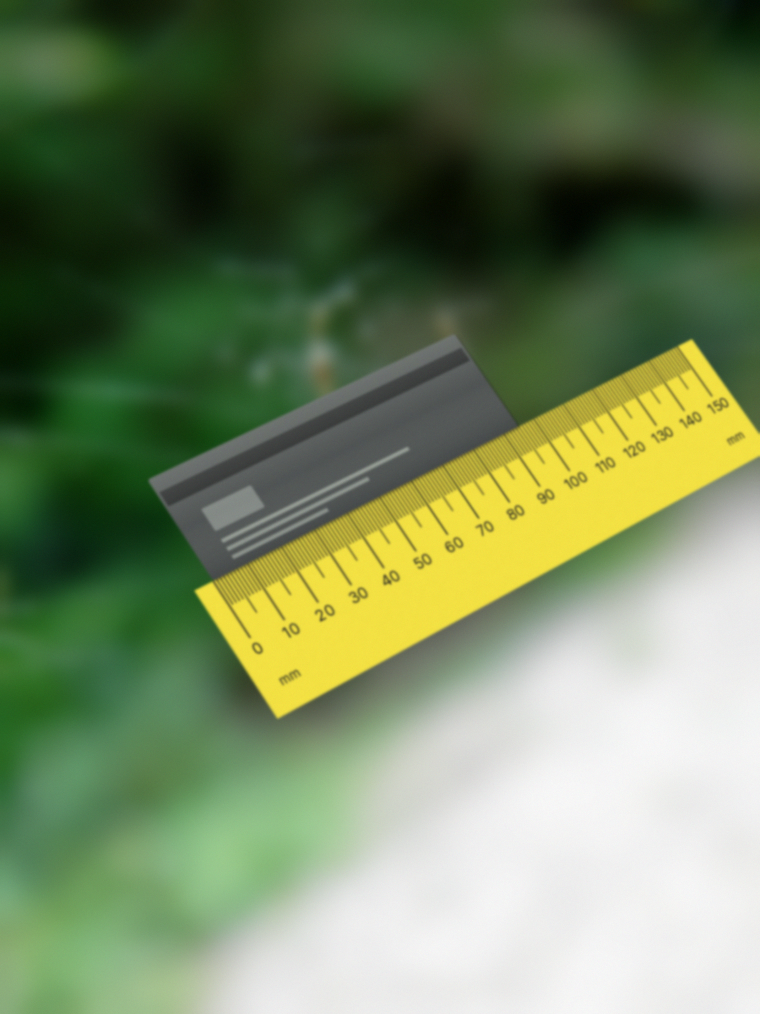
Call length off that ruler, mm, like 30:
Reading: 95
